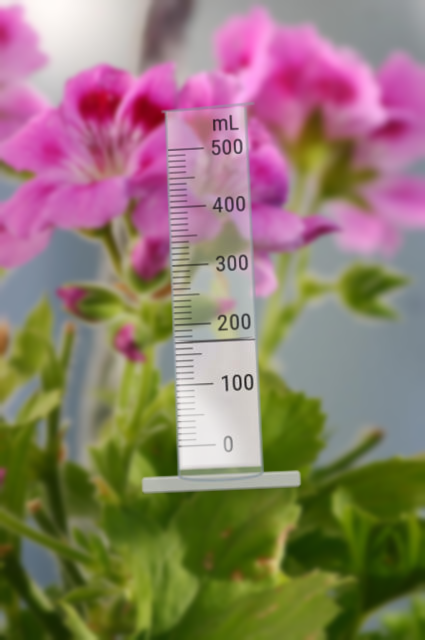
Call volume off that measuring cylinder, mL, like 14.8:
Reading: 170
